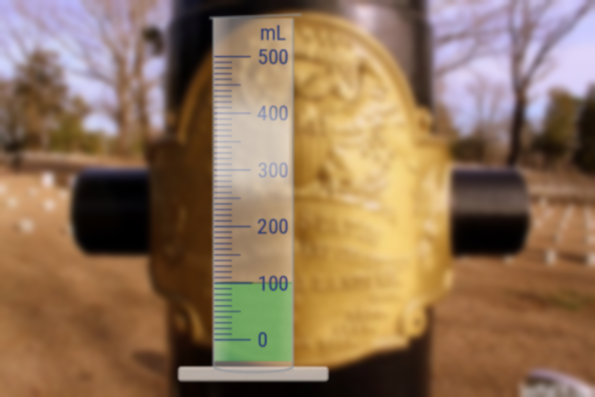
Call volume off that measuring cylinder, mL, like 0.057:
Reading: 100
